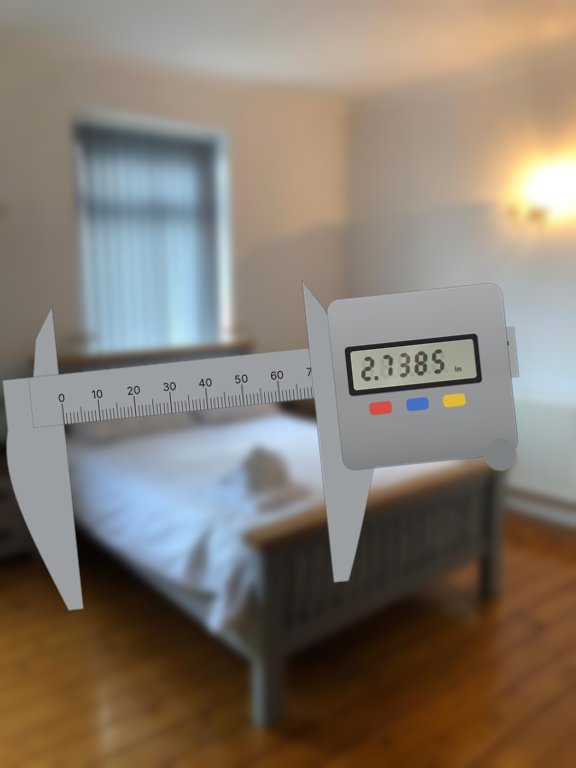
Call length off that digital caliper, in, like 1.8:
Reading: 2.7385
